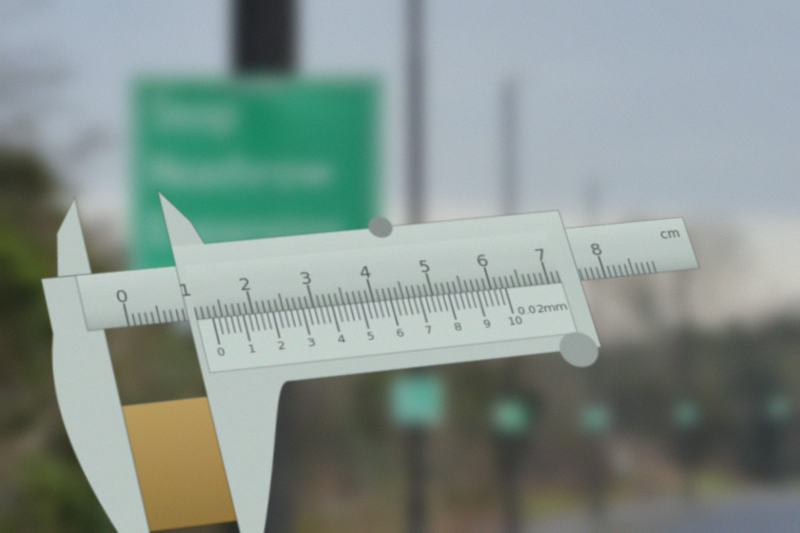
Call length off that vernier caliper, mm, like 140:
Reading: 13.5
